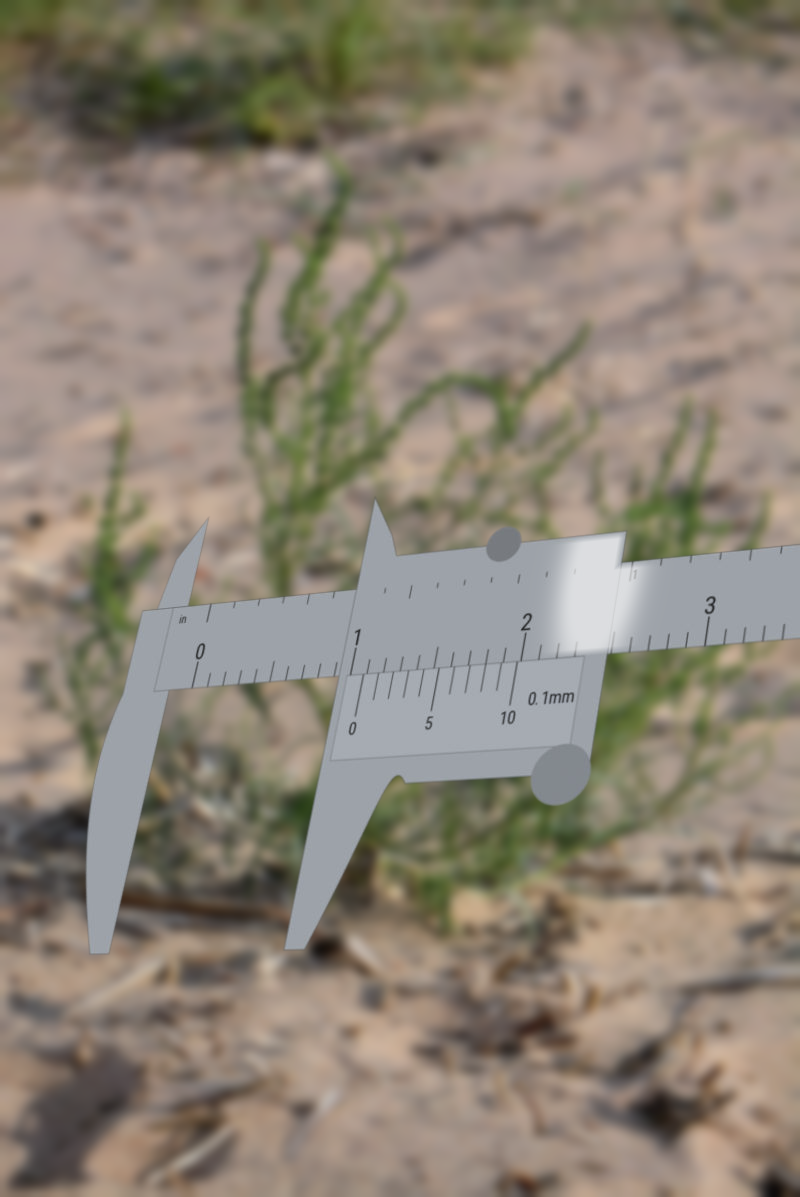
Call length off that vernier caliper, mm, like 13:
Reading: 10.8
